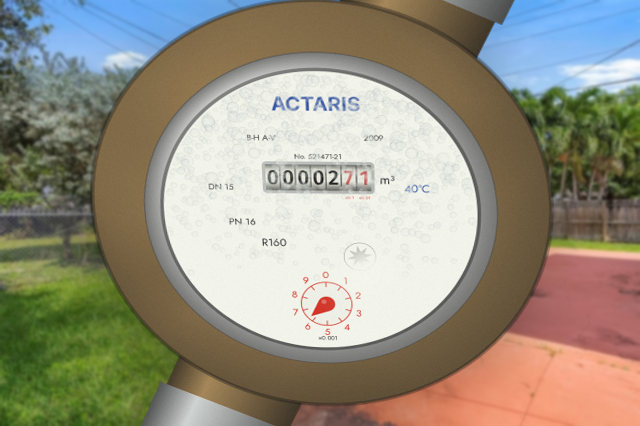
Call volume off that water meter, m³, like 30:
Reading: 2.716
